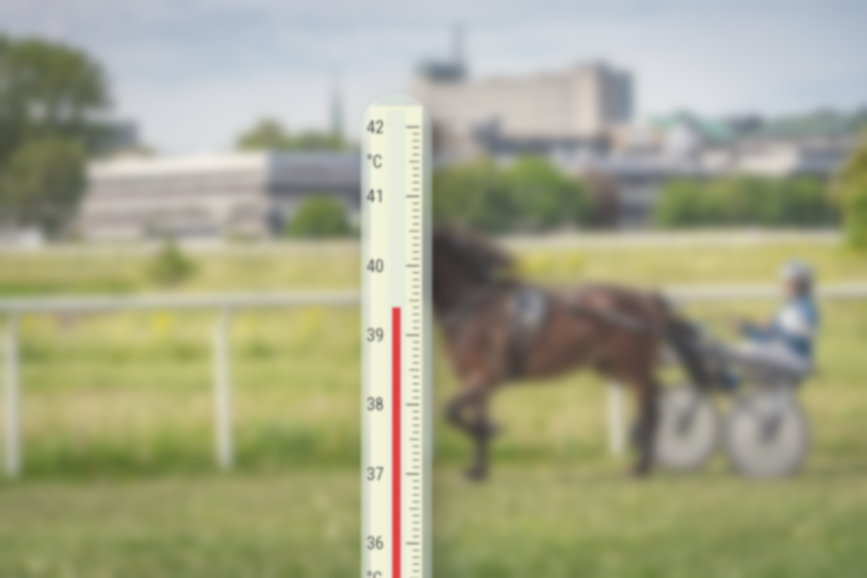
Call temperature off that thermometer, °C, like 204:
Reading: 39.4
